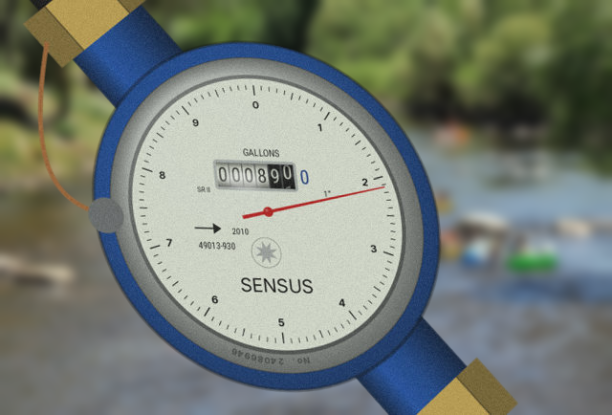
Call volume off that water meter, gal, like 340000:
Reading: 8902.1
